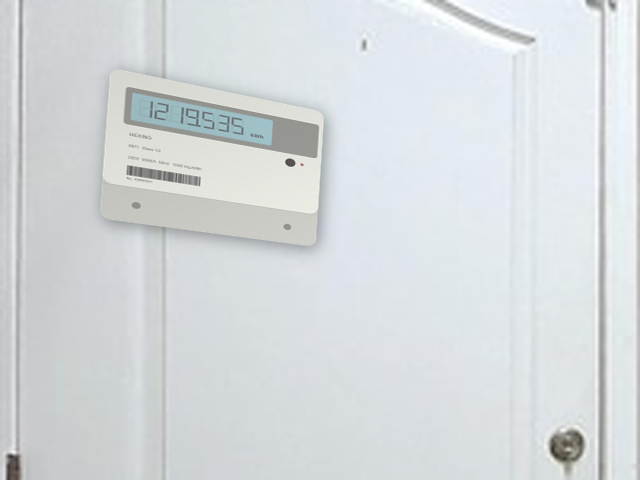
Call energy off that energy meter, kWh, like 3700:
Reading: 1219.535
